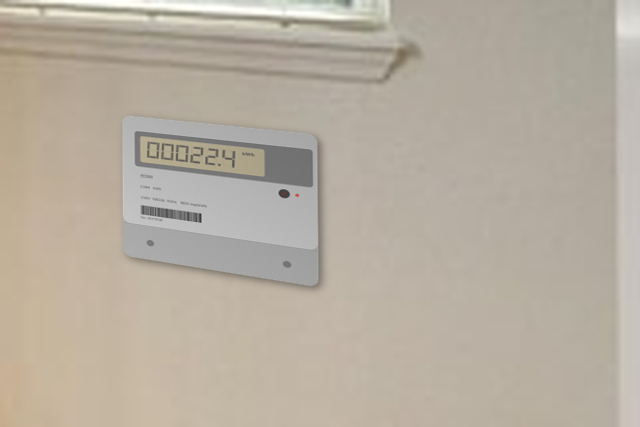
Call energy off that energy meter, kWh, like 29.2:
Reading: 22.4
